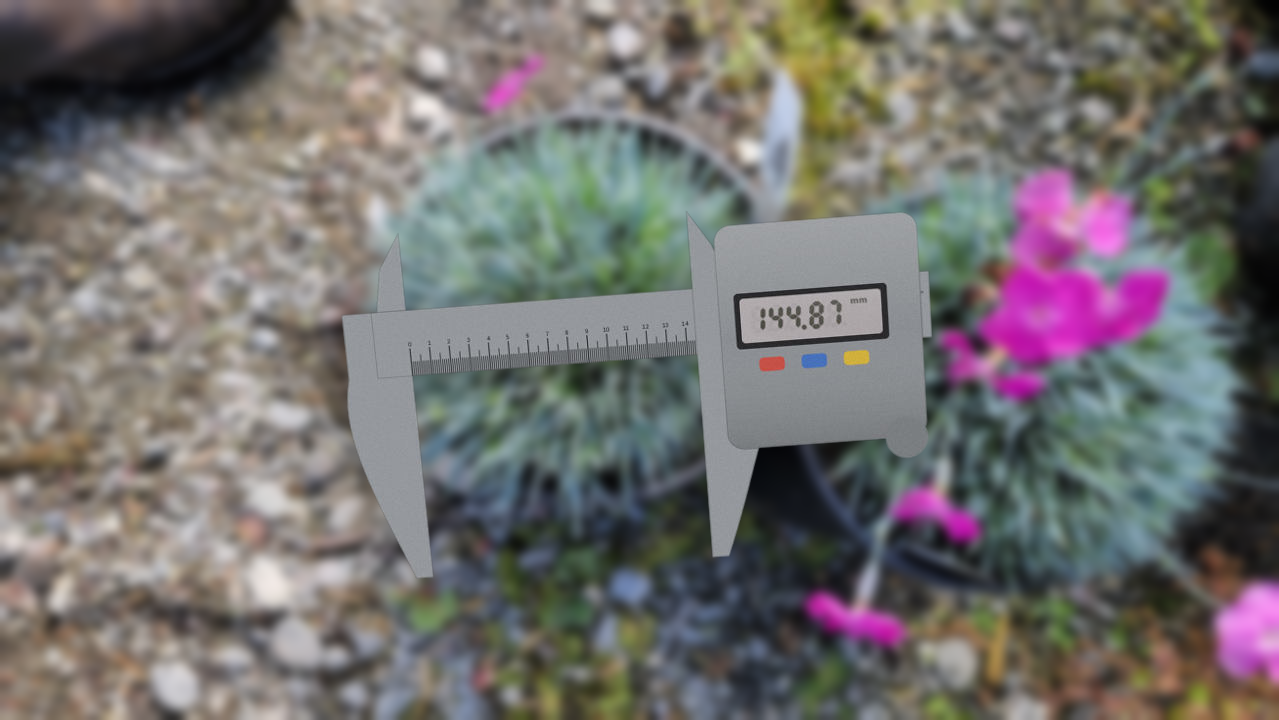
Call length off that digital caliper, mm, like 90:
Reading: 144.87
